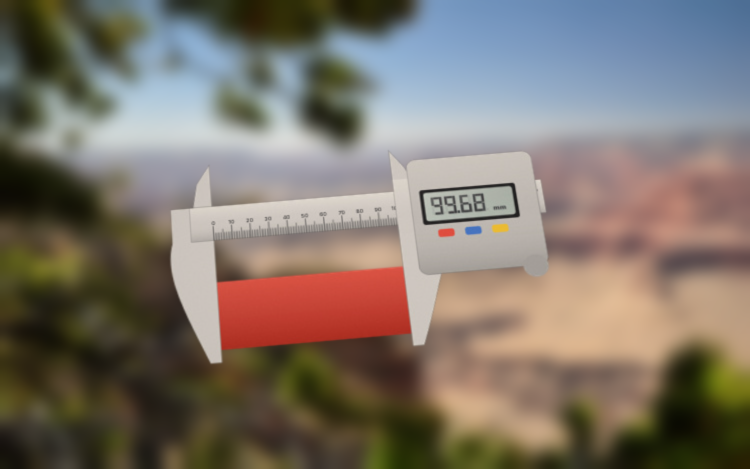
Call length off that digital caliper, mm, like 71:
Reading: 99.68
